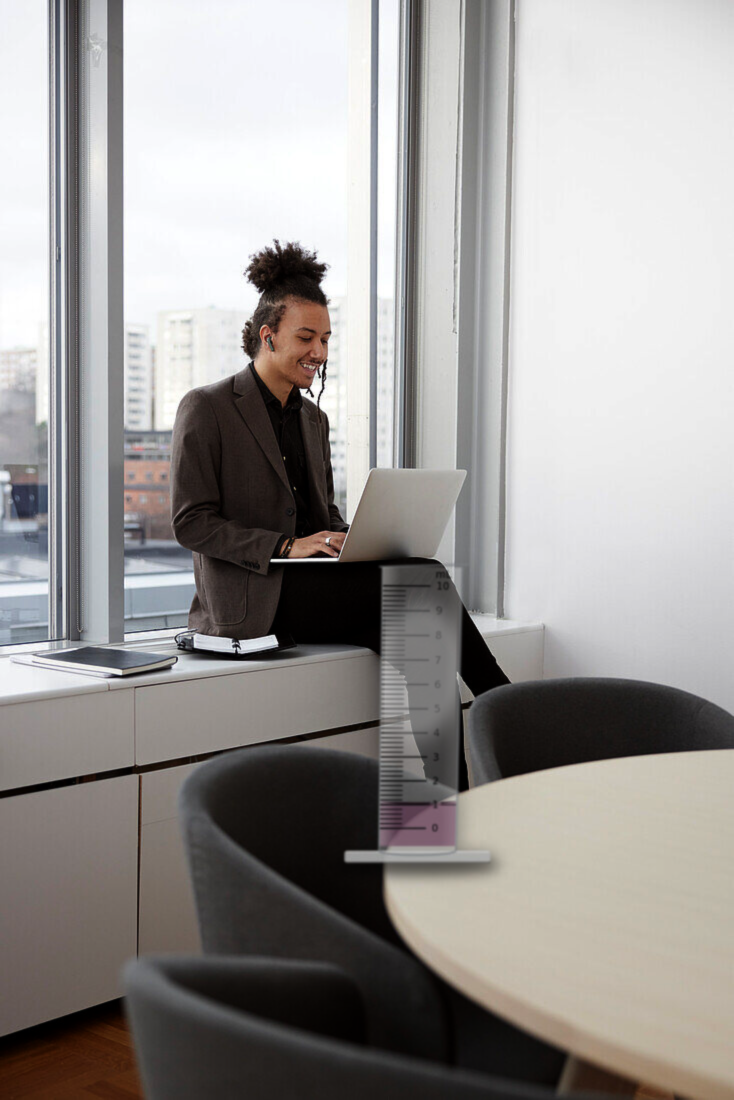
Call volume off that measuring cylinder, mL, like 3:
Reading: 1
